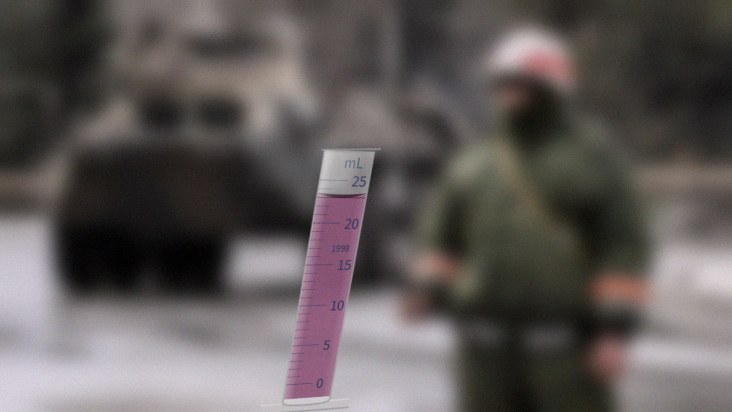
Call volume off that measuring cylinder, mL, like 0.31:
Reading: 23
